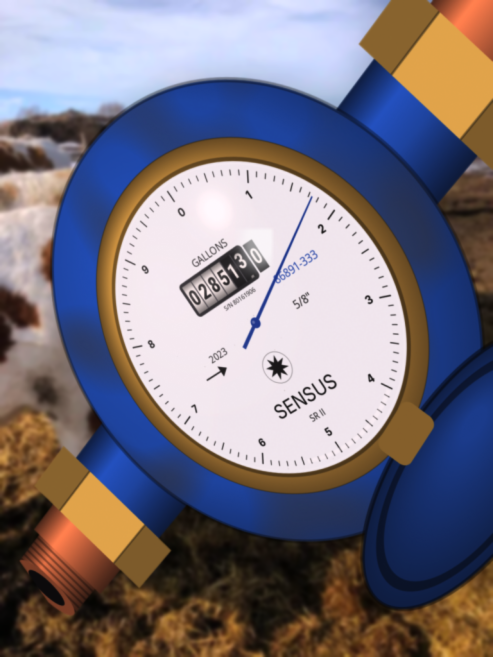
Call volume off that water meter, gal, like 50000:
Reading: 285131.7
